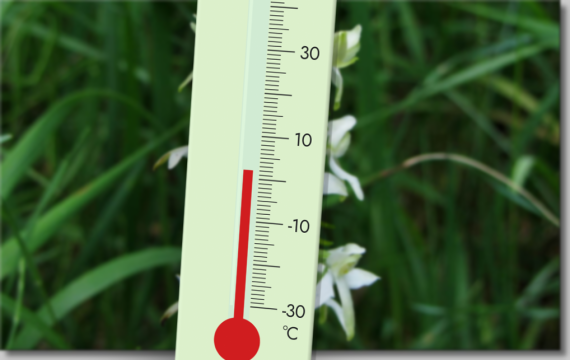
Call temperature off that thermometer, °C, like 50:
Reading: 2
